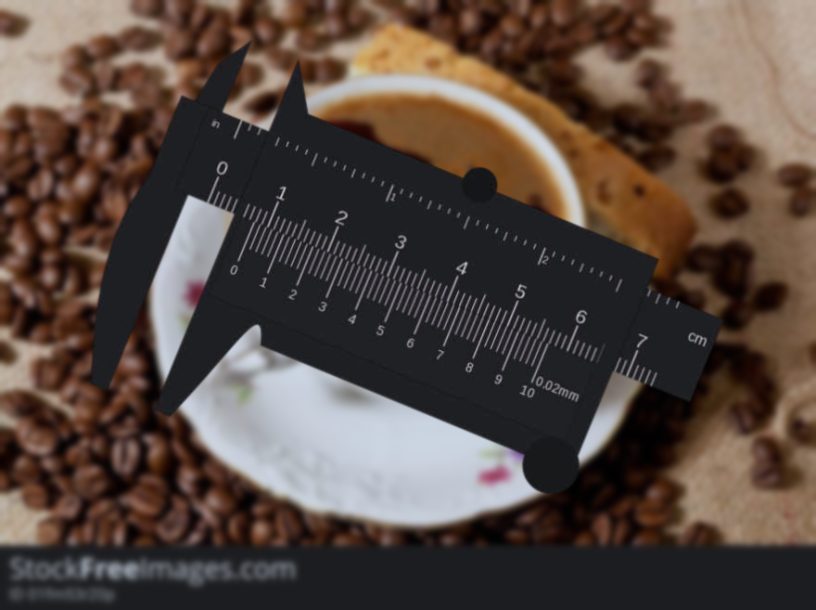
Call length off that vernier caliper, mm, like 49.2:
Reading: 7.8
